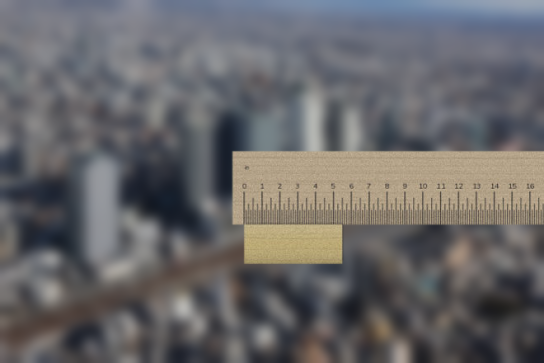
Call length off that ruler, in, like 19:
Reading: 5.5
